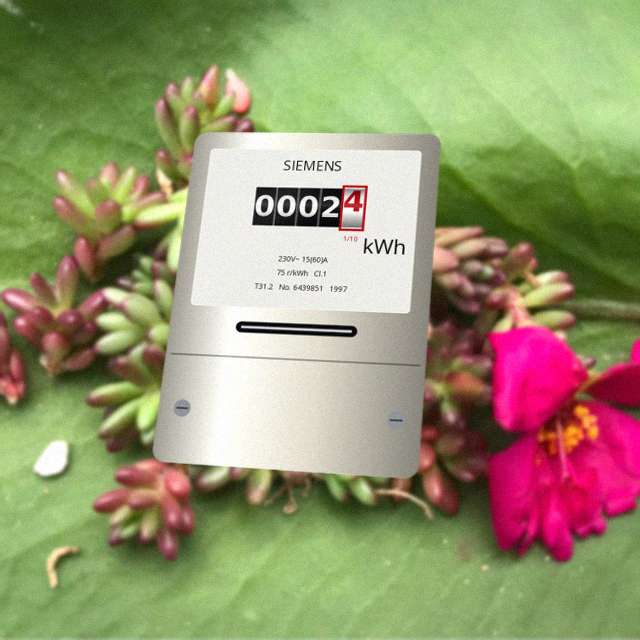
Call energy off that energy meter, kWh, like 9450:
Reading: 2.4
